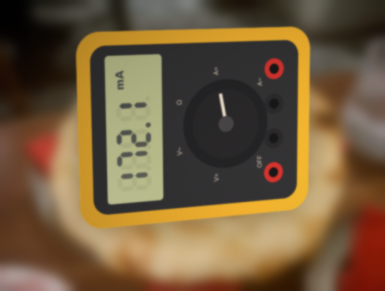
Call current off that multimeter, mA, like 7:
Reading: 172.1
